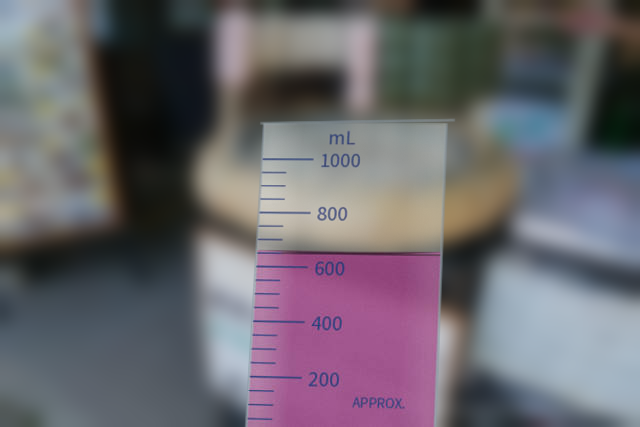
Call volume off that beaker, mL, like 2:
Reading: 650
